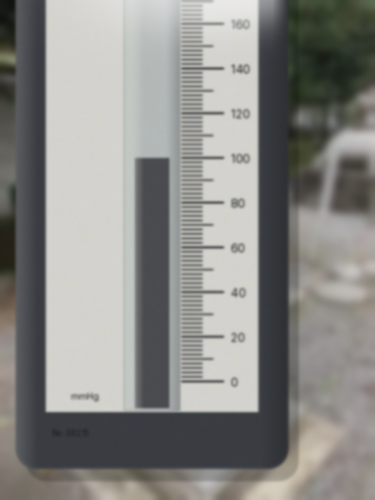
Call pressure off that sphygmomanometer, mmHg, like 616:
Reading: 100
